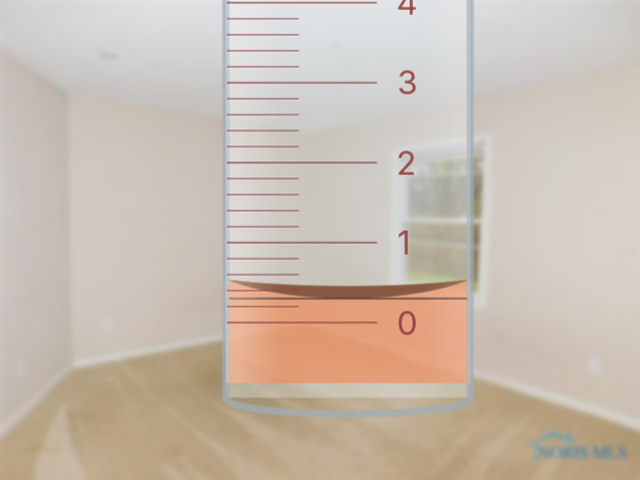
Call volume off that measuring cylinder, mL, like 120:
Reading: 0.3
